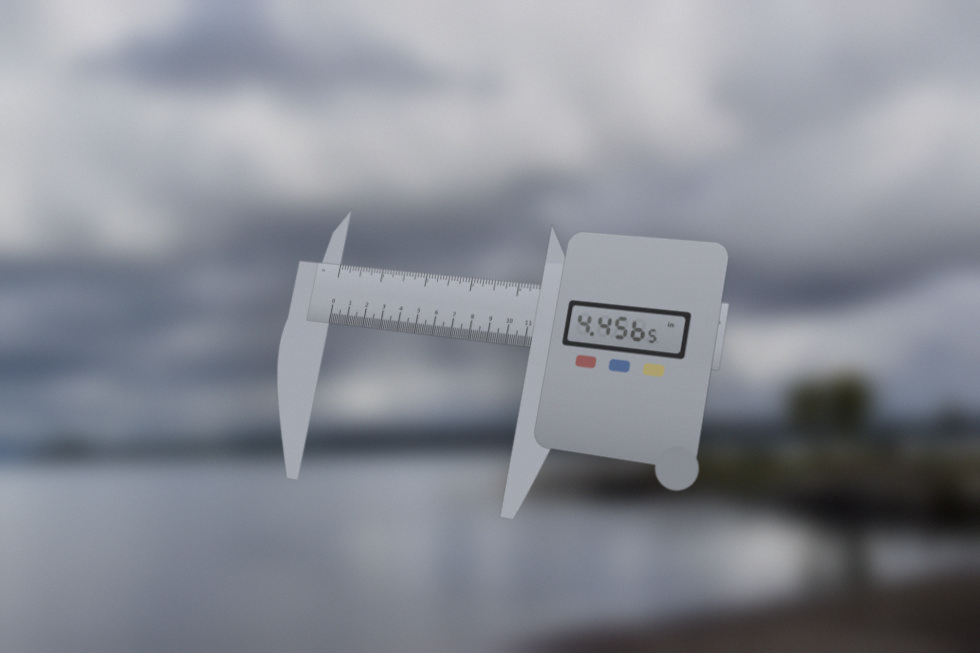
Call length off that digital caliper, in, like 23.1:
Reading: 4.4565
